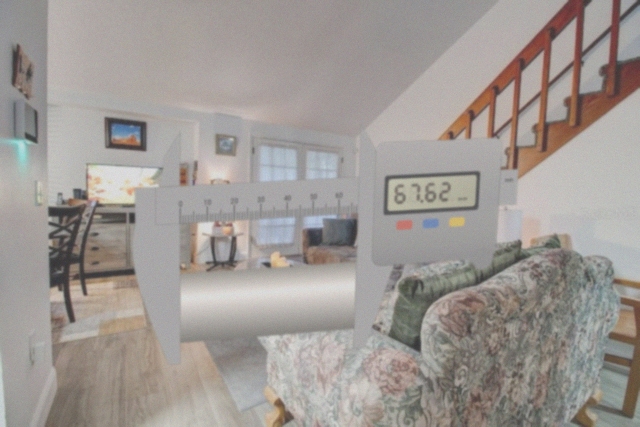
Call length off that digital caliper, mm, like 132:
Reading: 67.62
